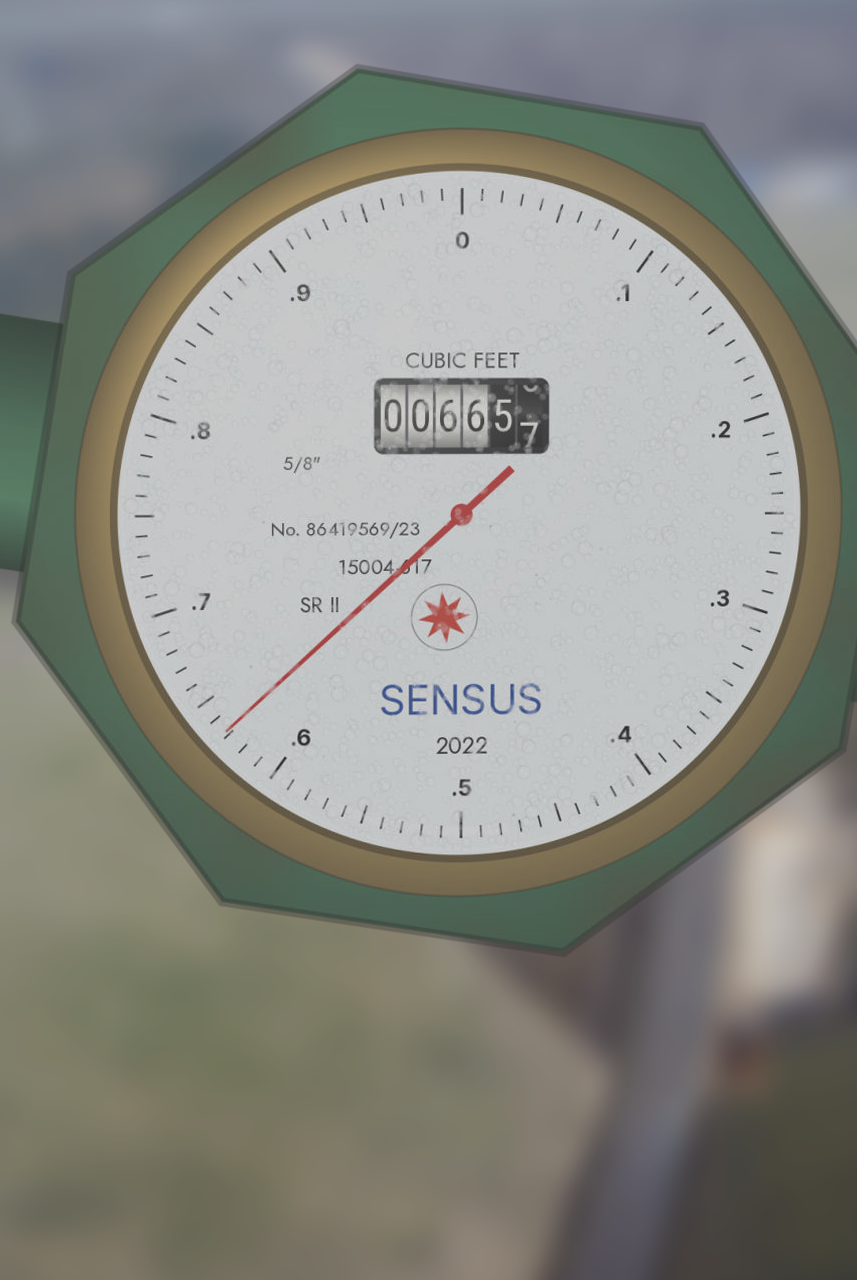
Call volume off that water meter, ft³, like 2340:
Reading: 6656.63
